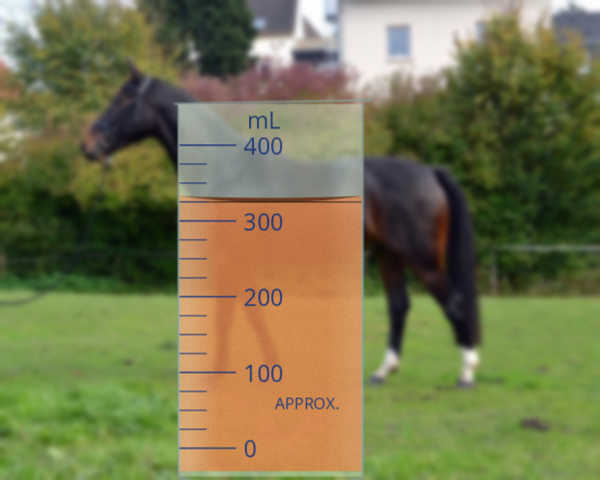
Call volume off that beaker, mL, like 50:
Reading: 325
